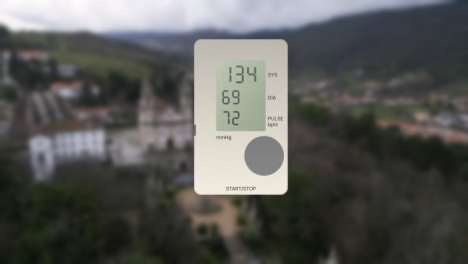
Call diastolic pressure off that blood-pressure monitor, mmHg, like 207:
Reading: 69
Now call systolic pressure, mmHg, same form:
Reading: 134
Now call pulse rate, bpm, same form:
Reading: 72
